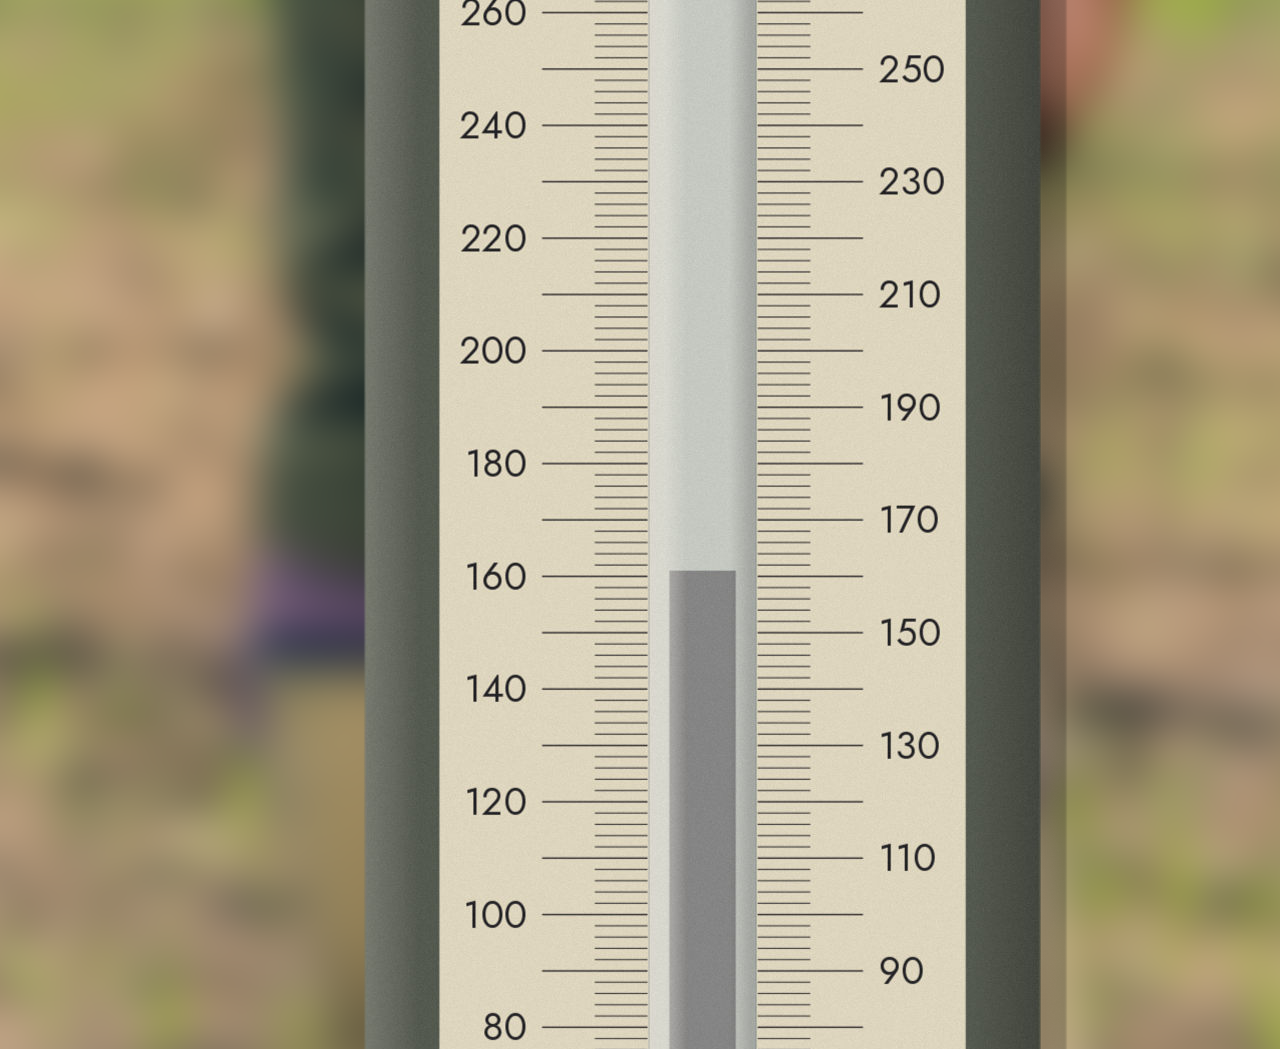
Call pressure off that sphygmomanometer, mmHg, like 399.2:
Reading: 161
